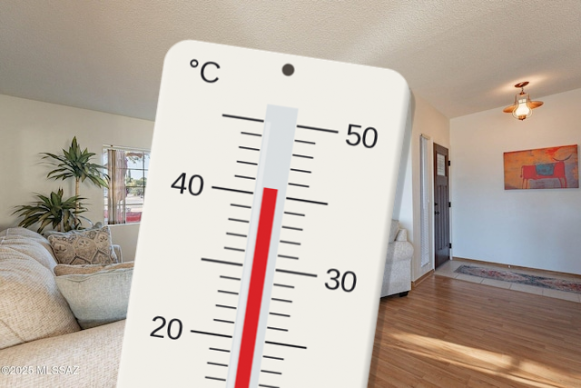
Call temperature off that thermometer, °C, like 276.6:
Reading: 41
